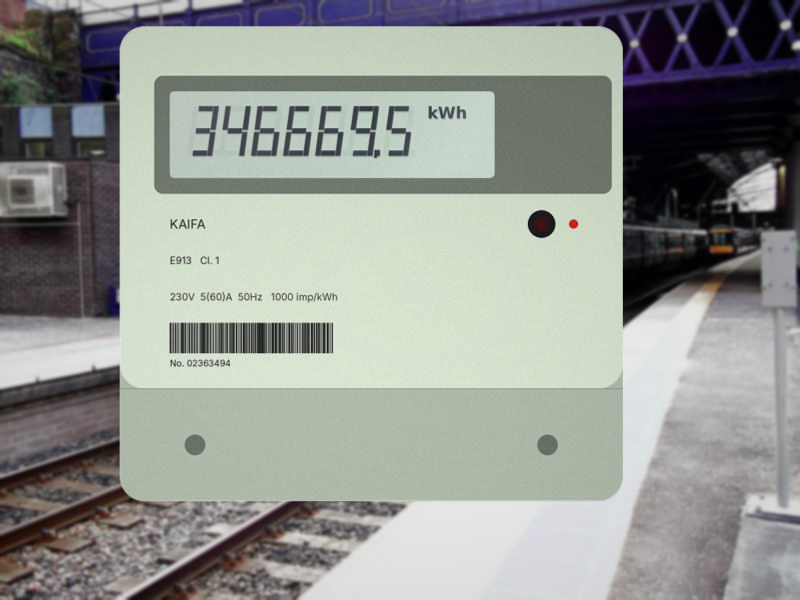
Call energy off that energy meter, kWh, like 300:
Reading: 346669.5
